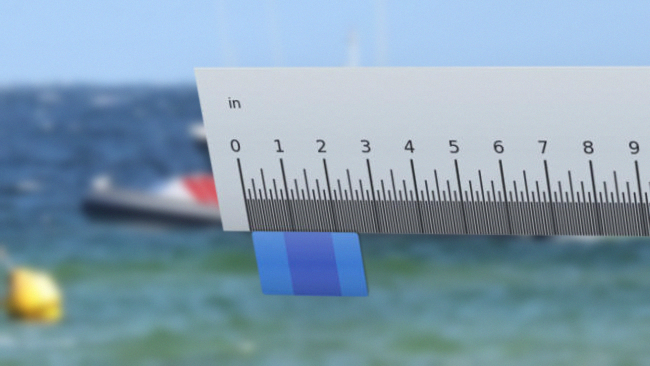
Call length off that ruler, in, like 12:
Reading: 2.5
